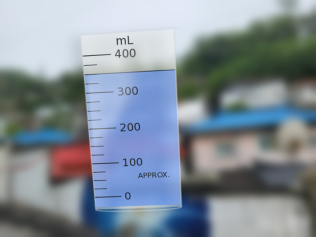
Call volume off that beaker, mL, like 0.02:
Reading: 350
